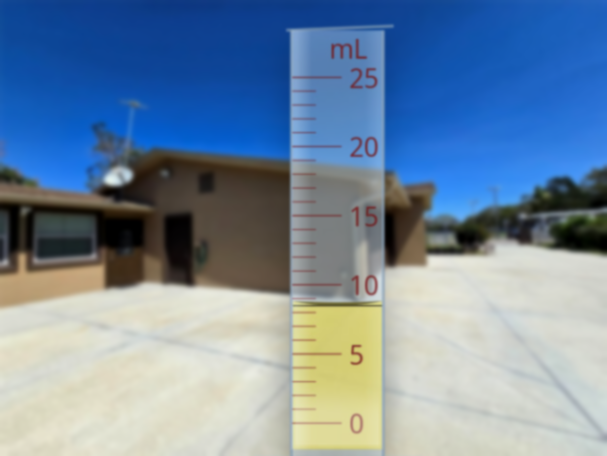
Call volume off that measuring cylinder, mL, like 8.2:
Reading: 8.5
